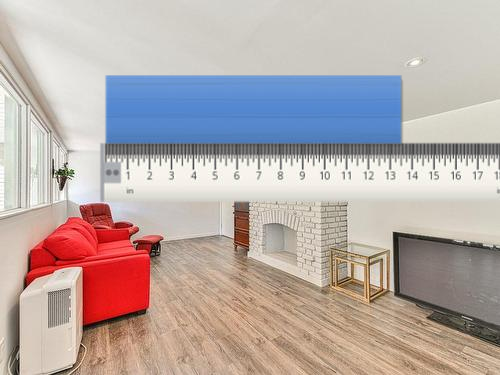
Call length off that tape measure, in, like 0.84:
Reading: 13.5
